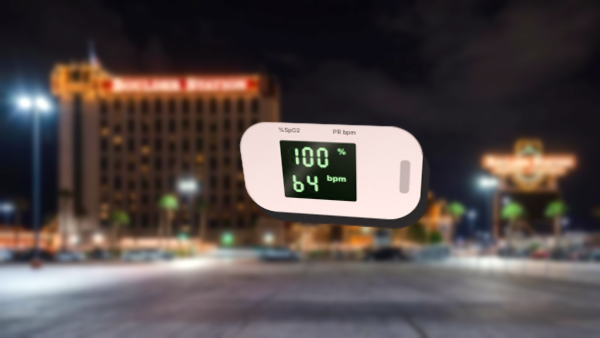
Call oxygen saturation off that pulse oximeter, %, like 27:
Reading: 100
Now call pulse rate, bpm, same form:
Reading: 64
